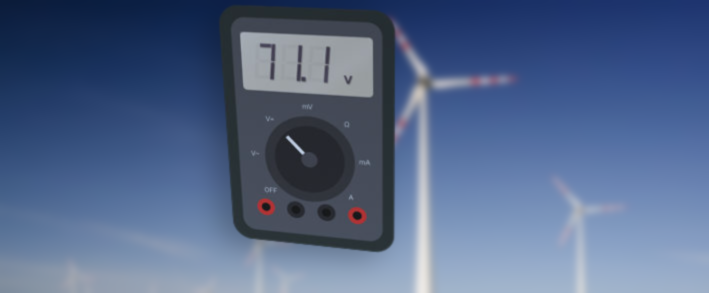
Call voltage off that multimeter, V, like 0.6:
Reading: 71.1
